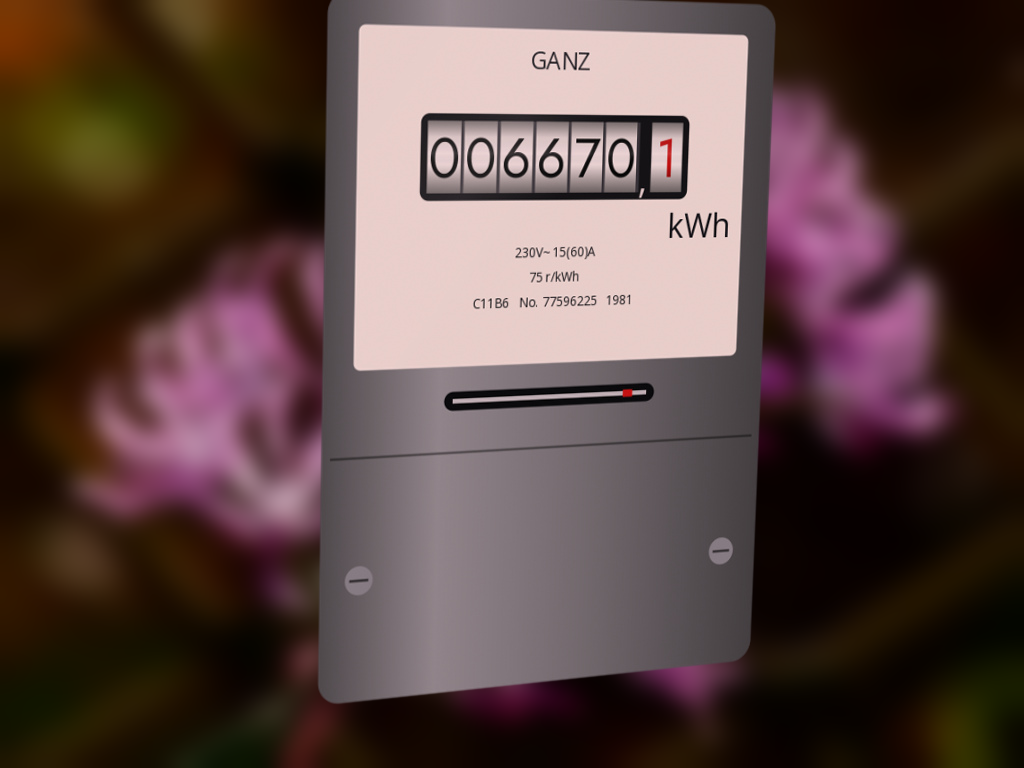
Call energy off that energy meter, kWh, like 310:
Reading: 6670.1
